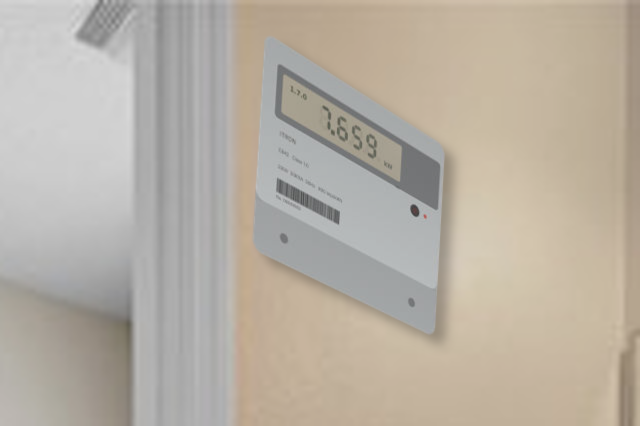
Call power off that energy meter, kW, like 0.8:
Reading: 7.659
